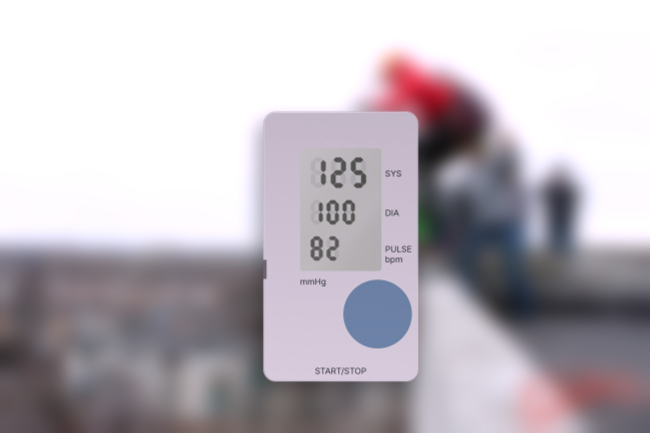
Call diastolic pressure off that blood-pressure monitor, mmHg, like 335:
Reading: 100
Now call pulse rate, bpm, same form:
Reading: 82
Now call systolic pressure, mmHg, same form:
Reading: 125
